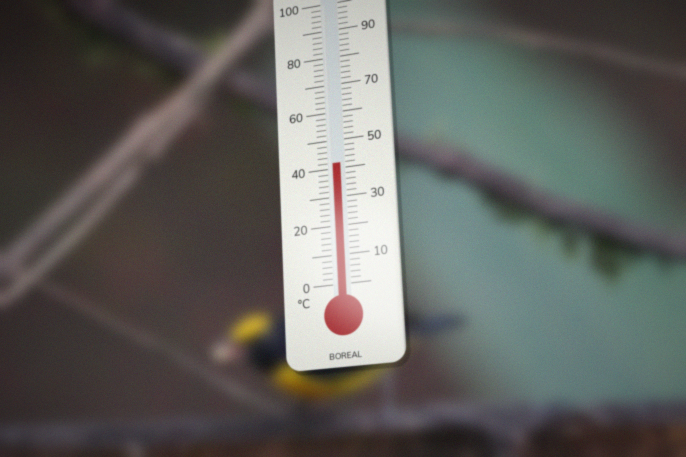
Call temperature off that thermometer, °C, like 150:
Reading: 42
